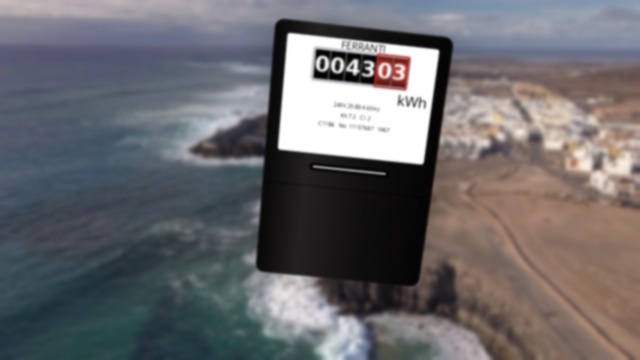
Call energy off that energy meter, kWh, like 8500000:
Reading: 43.03
